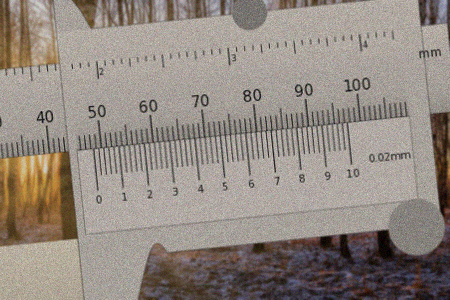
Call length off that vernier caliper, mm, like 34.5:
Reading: 48.5
